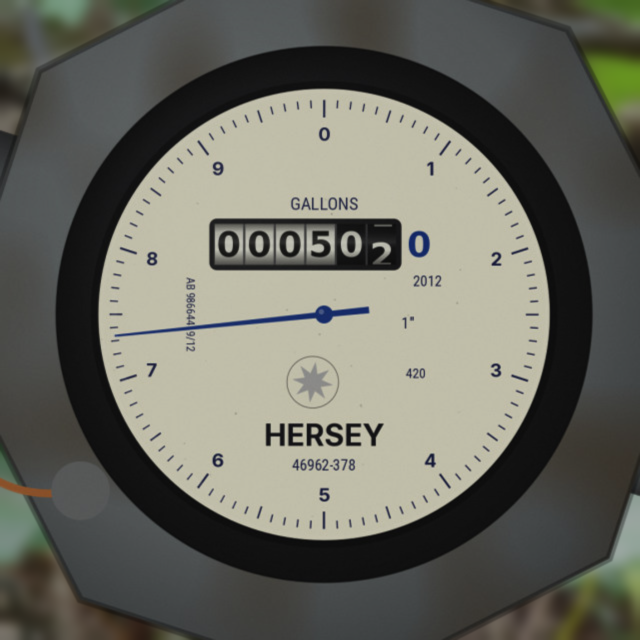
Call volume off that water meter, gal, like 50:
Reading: 5017.3
